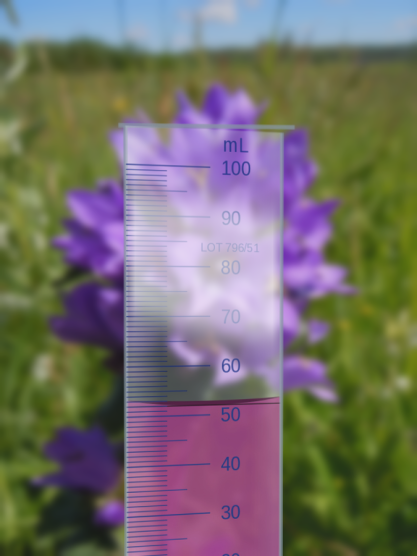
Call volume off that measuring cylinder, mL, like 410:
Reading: 52
